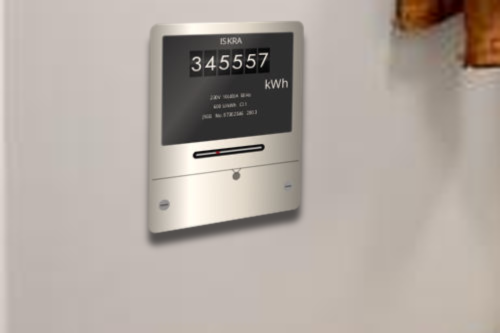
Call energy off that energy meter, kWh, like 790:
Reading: 345557
